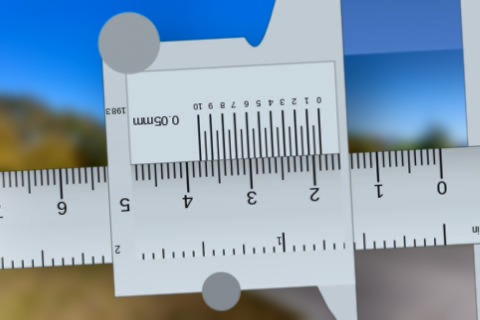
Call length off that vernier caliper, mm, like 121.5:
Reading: 18.8
